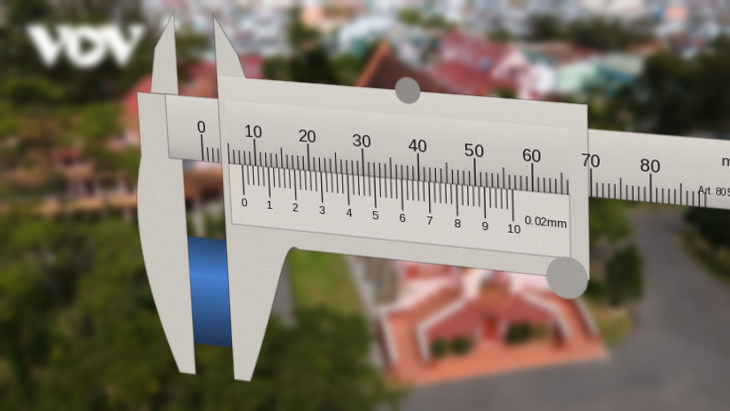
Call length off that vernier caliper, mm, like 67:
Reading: 7.5
